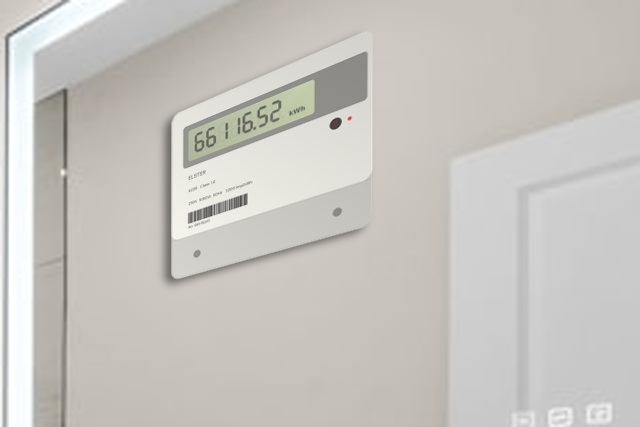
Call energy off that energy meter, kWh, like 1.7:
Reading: 66116.52
